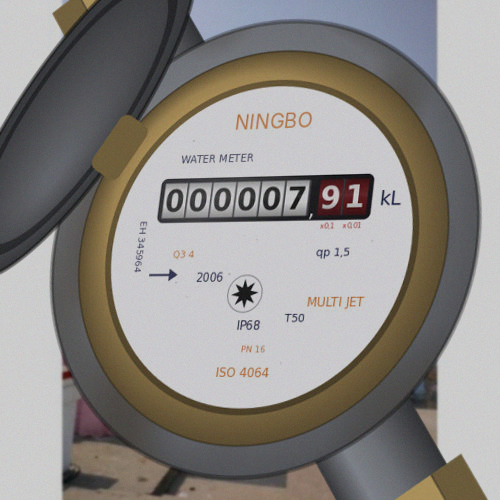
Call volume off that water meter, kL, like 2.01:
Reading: 7.91
